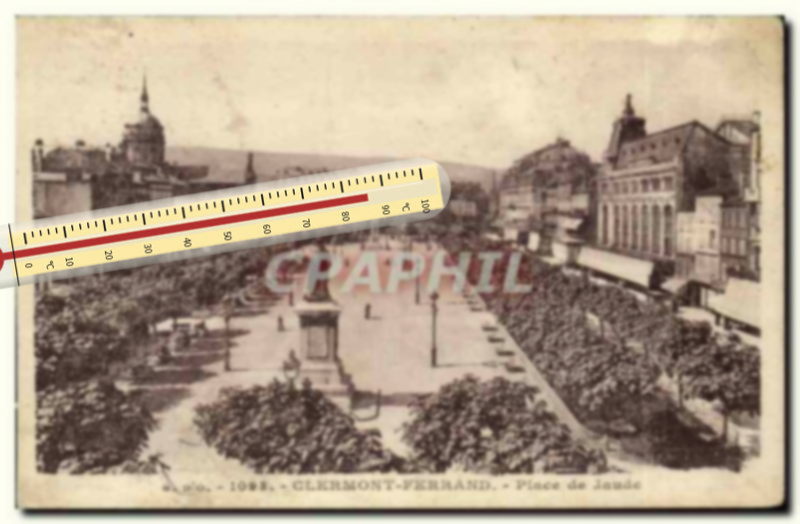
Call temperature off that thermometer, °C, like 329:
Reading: 86
